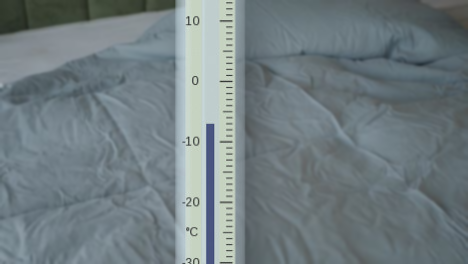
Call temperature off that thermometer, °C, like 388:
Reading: -7
